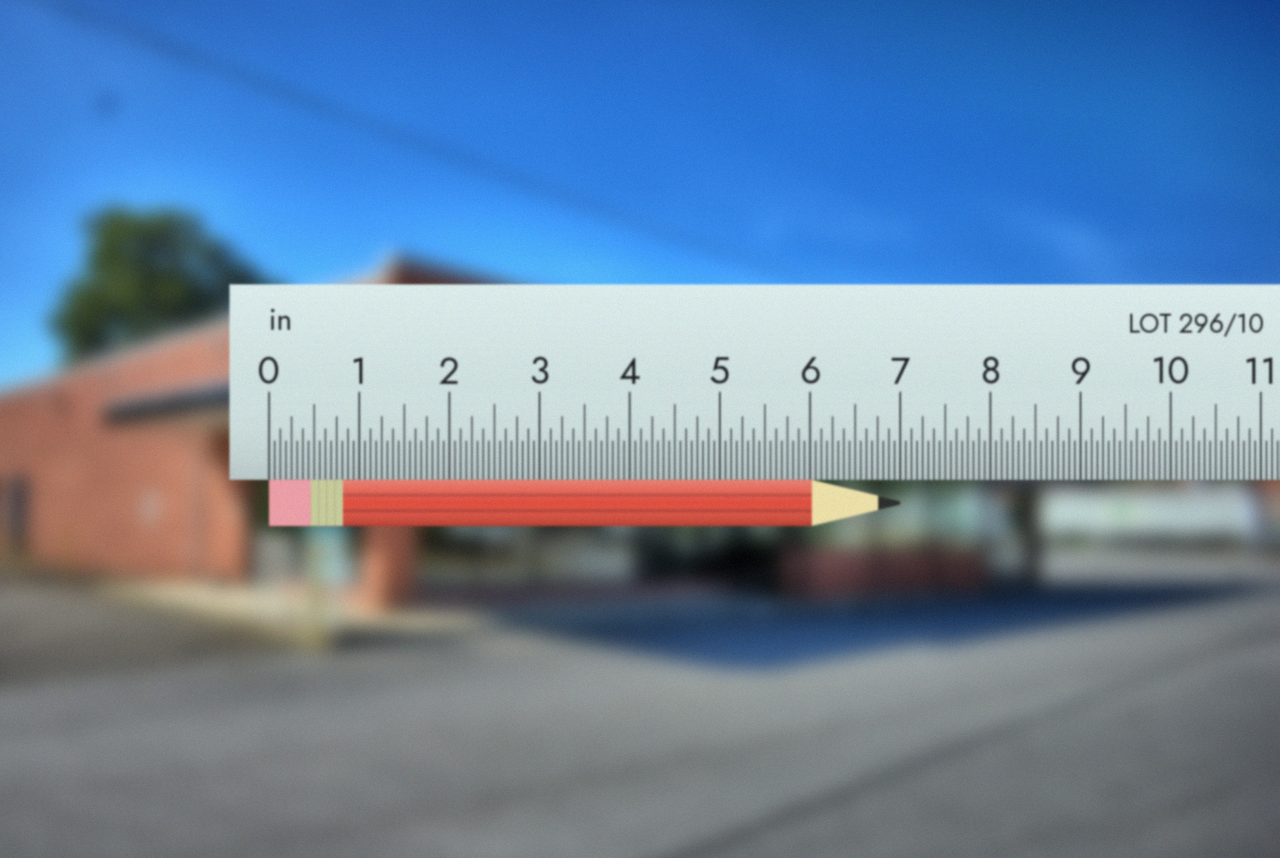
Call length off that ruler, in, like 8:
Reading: 7
